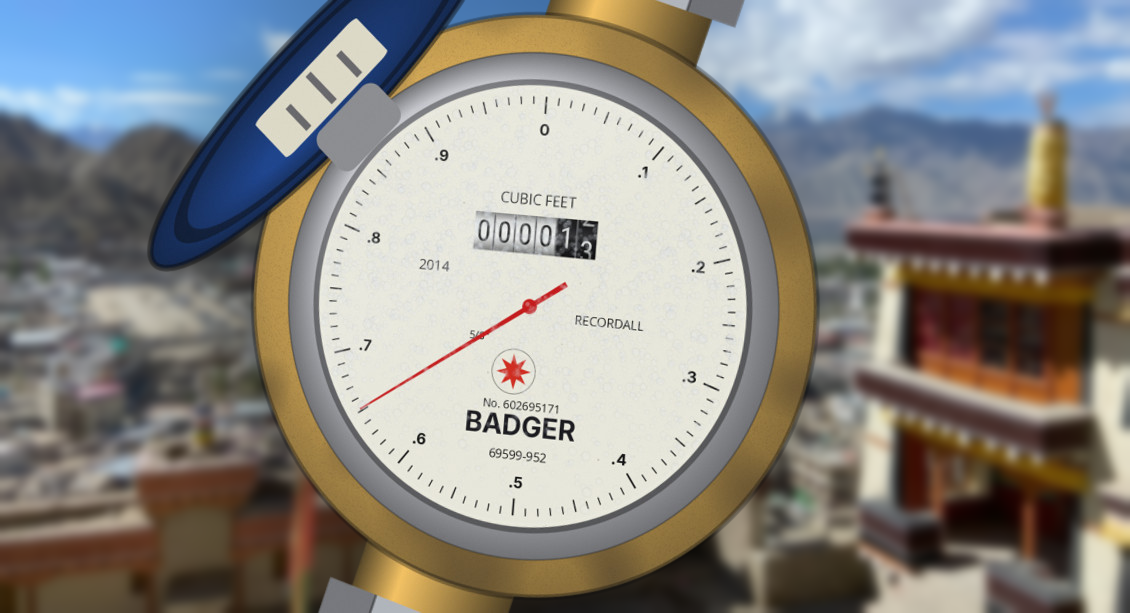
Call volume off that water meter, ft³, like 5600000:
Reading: 12.65
